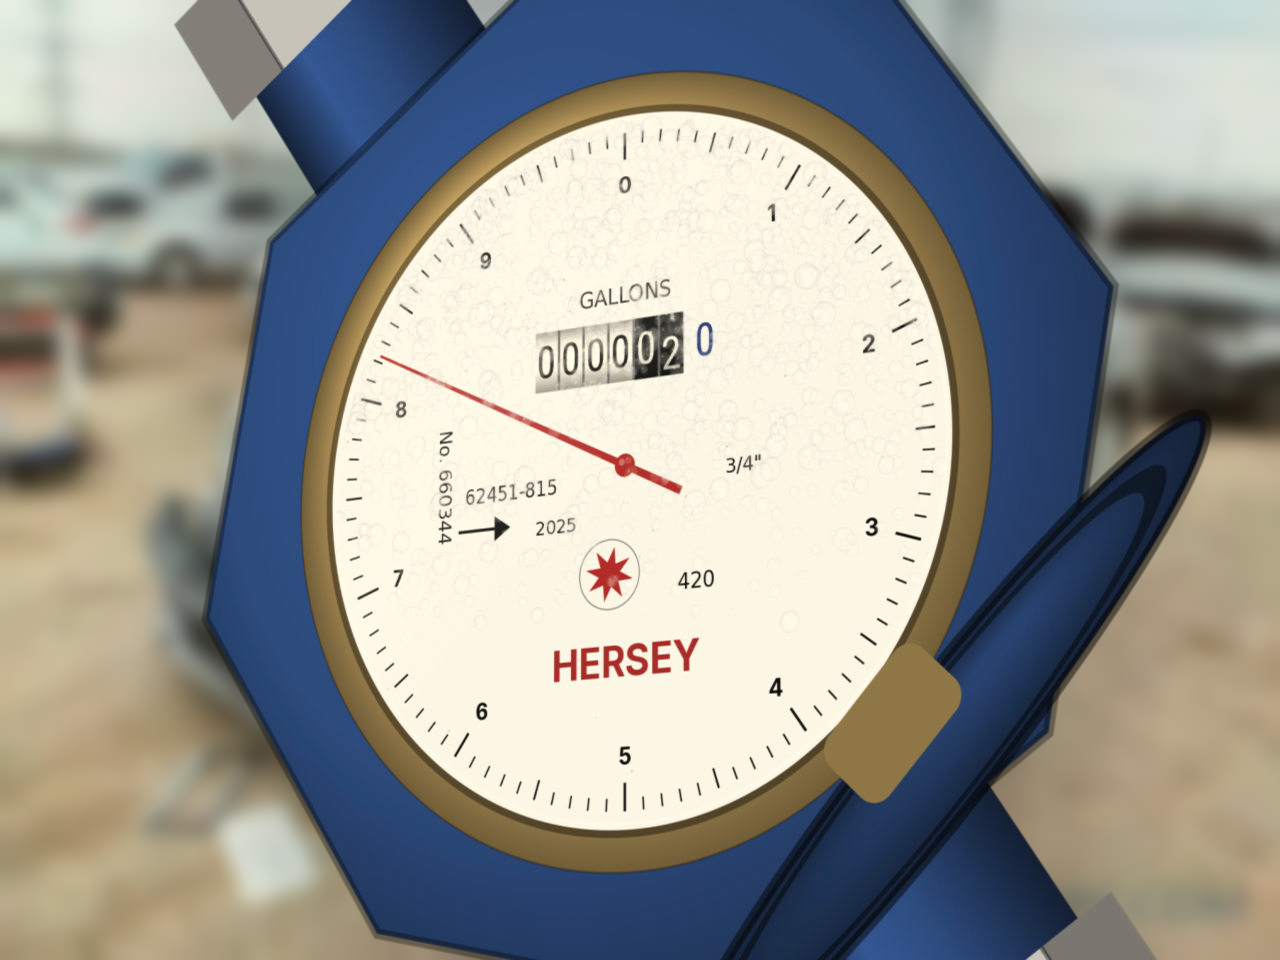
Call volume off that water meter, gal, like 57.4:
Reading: 18.2
